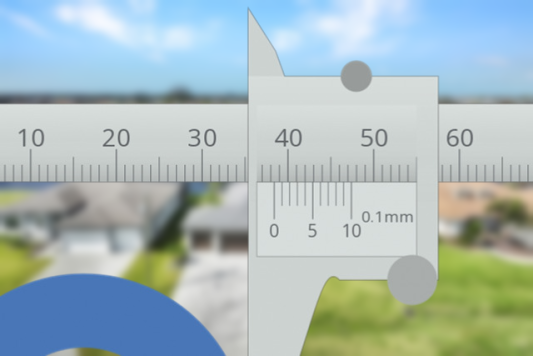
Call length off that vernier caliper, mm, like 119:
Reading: 38.4
